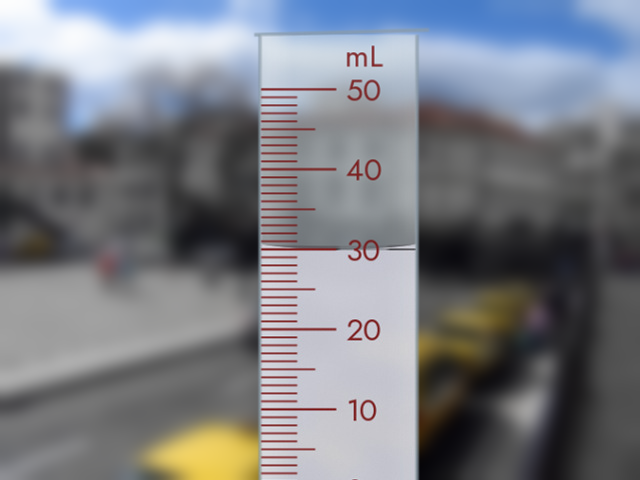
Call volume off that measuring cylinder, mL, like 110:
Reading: 30
